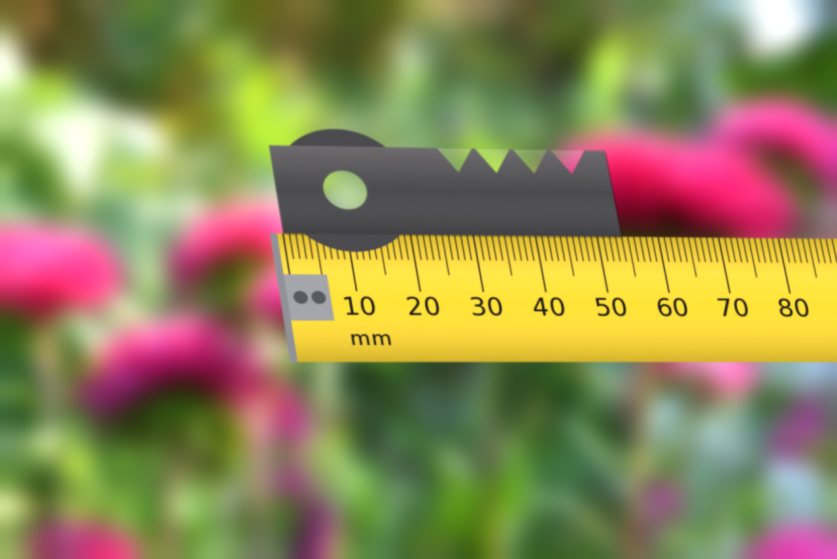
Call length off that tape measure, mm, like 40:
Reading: 54
